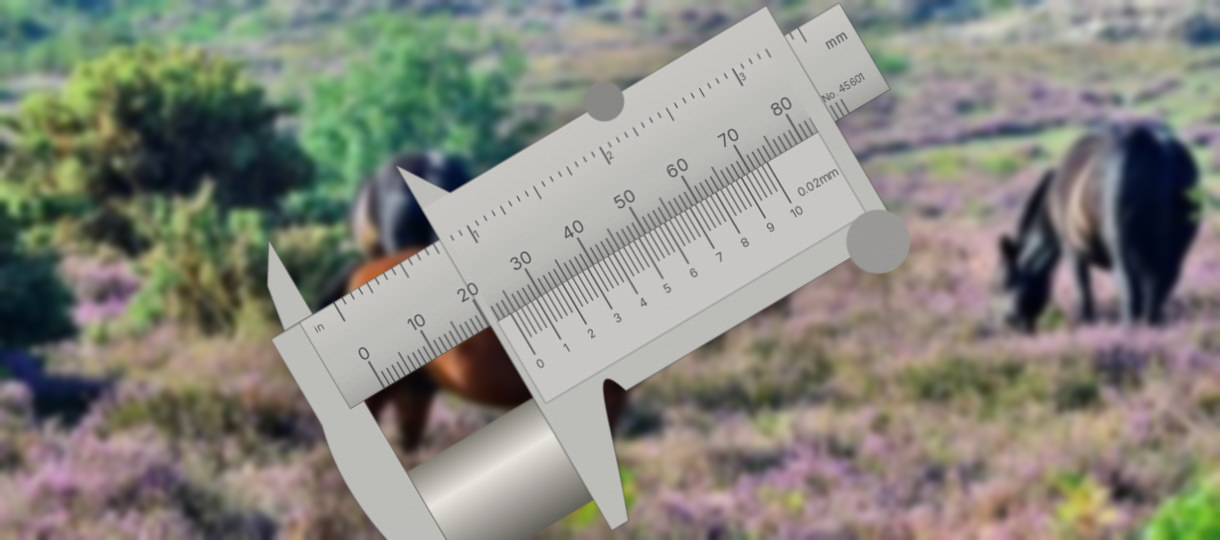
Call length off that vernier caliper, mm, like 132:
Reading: 24.2
